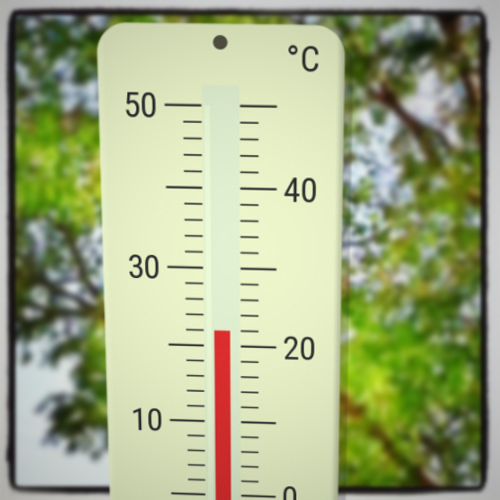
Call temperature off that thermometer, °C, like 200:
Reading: 22
